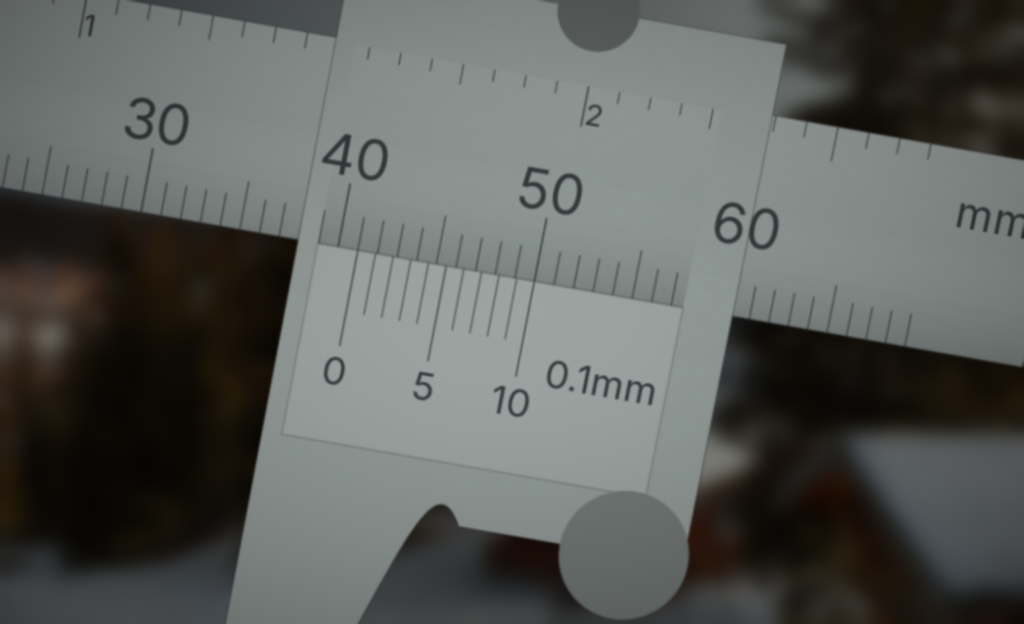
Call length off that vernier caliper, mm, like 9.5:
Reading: 41.0
